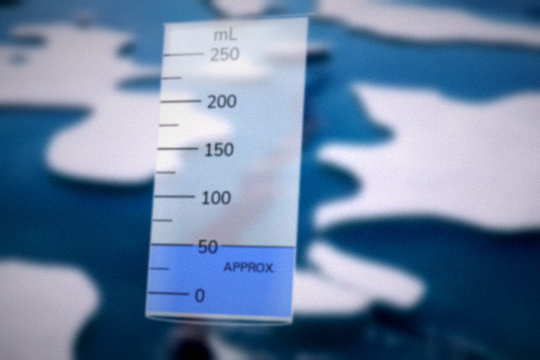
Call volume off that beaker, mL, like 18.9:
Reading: 50
